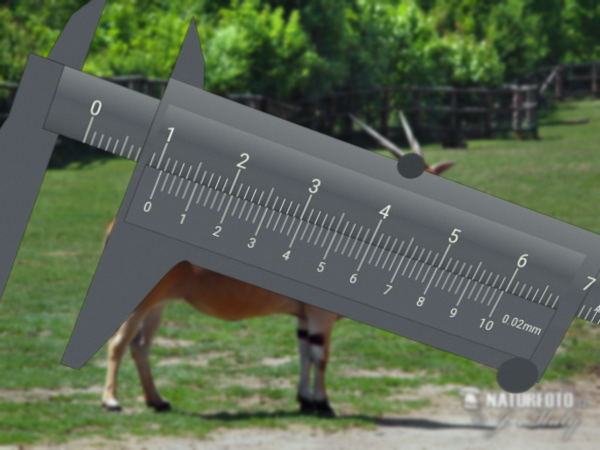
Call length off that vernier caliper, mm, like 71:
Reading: 10.6
